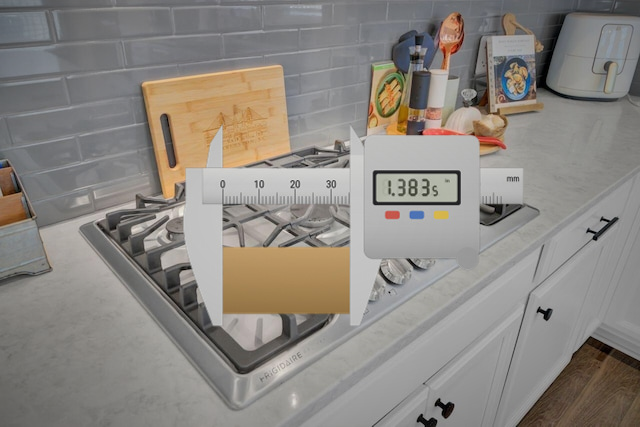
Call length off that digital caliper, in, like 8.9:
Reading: 1.3835
